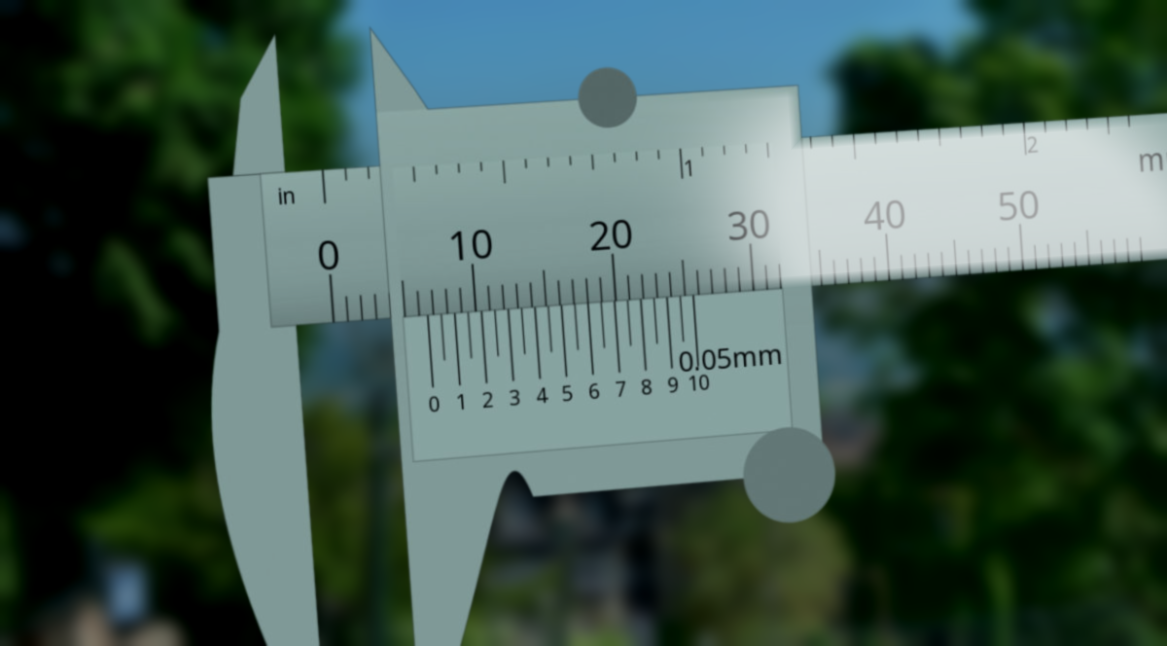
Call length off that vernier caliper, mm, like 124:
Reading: 6.6
